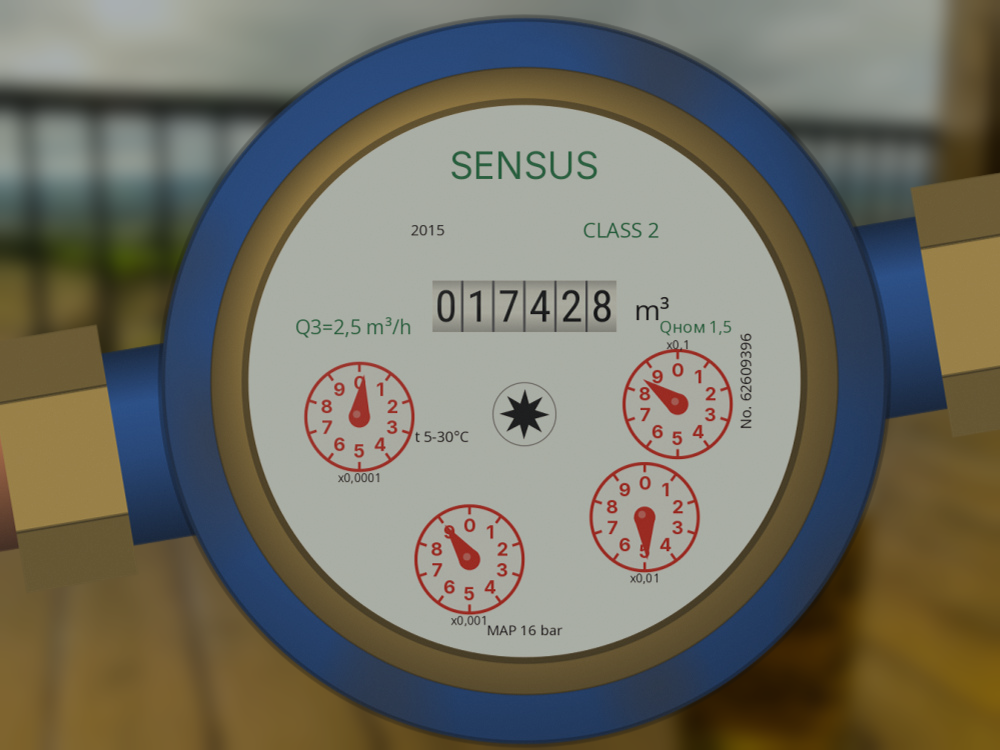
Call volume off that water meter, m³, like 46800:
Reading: 17428.8490
